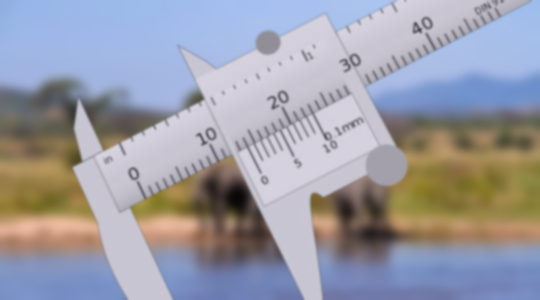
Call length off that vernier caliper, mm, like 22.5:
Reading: 14.0
